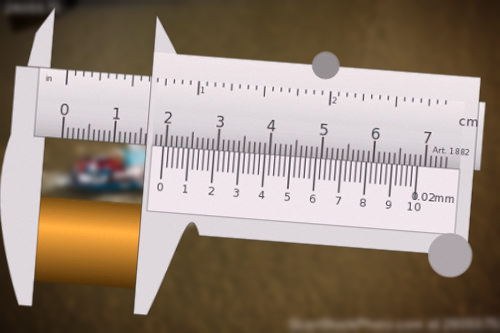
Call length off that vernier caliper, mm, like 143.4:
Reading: 19.5
